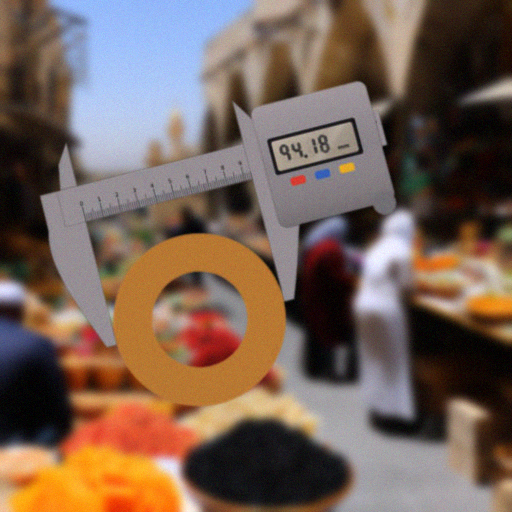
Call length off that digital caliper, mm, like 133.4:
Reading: 94.18
